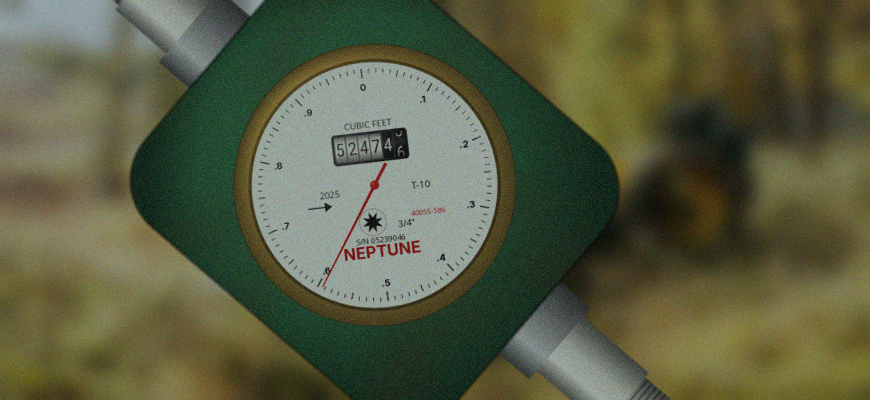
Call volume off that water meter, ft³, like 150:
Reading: 524745.59
